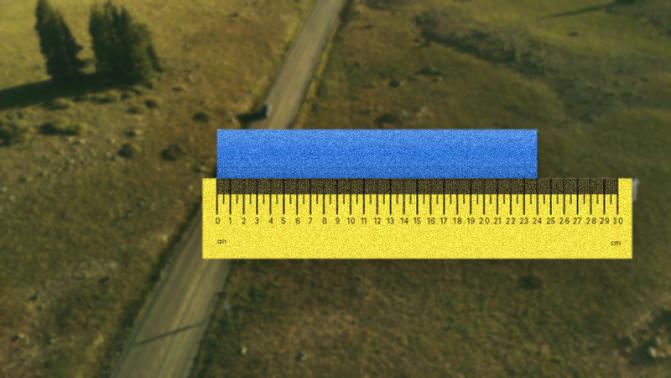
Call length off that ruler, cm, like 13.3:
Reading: 24
